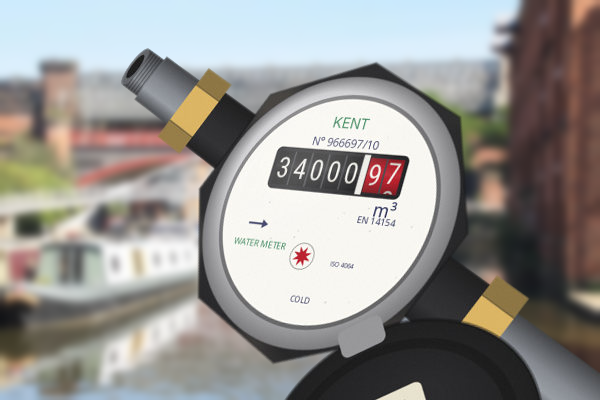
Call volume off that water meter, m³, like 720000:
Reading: 34000.97
